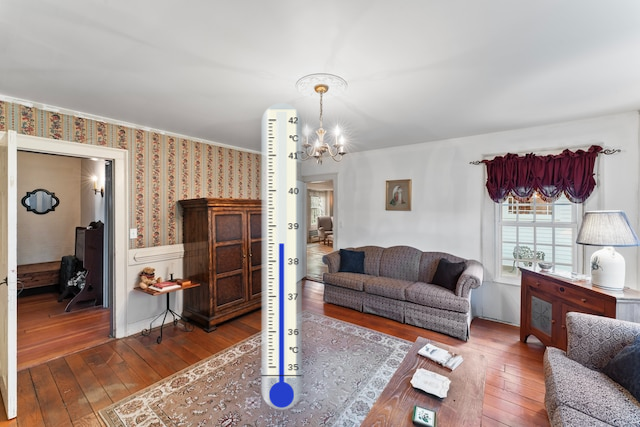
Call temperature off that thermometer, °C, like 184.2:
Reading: 38.5
